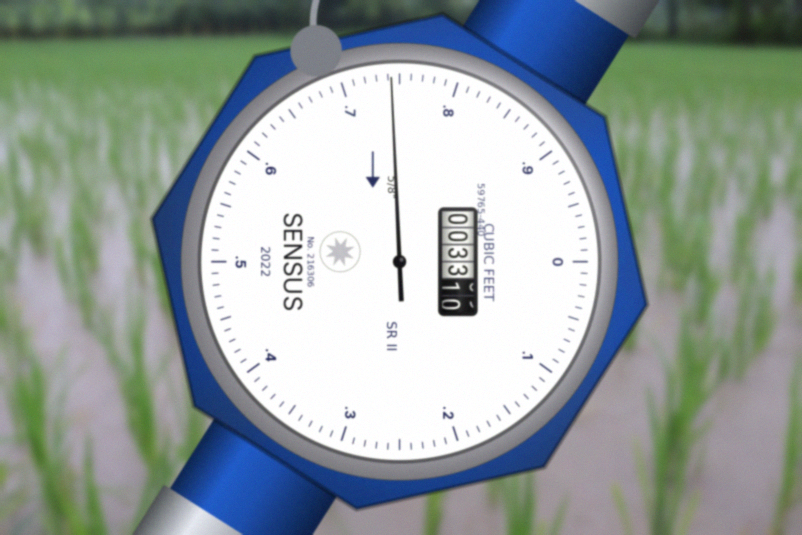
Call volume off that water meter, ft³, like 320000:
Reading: 3309.74
